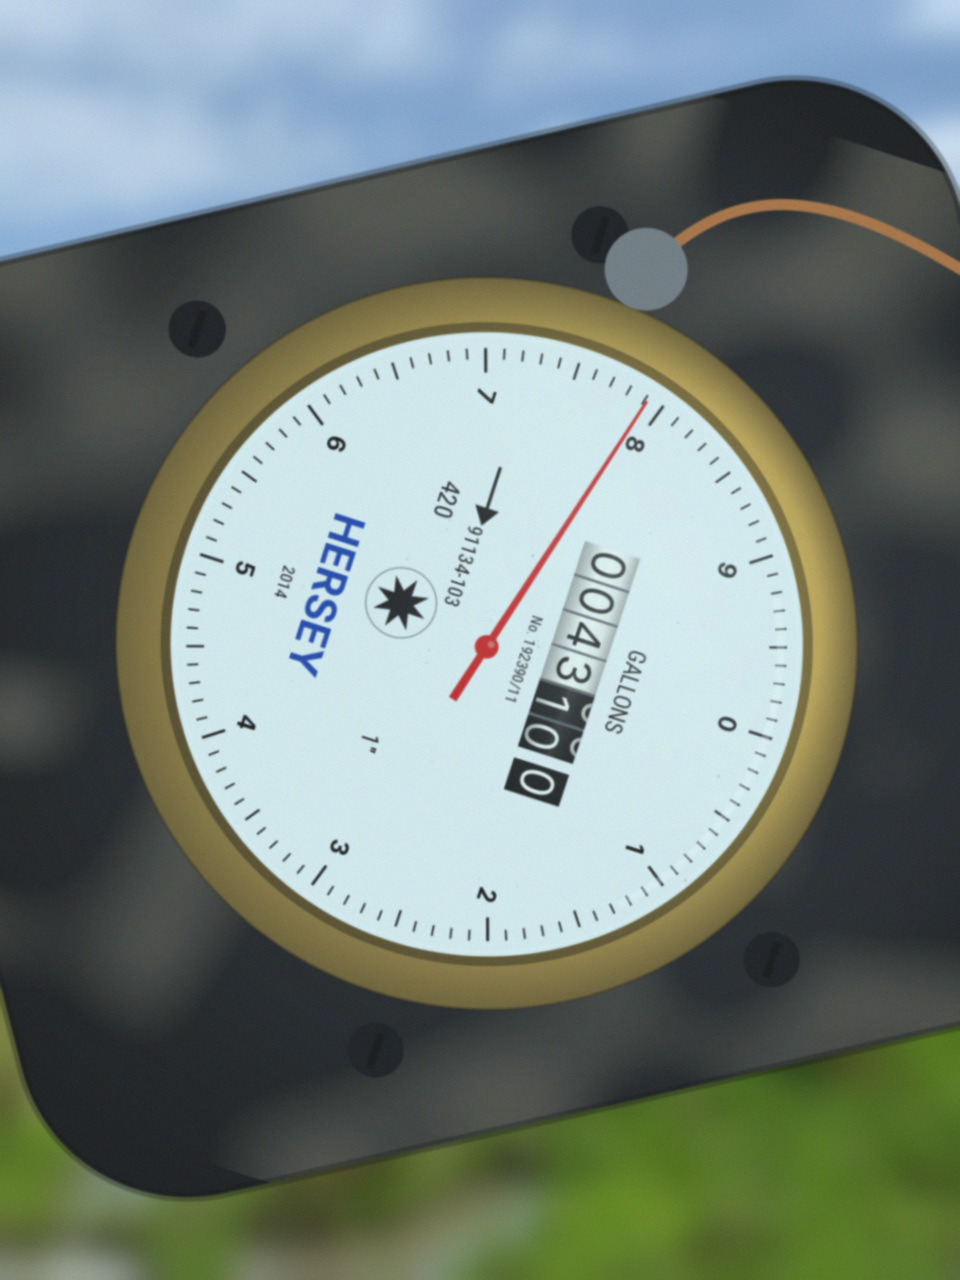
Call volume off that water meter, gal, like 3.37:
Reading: 43097.9
